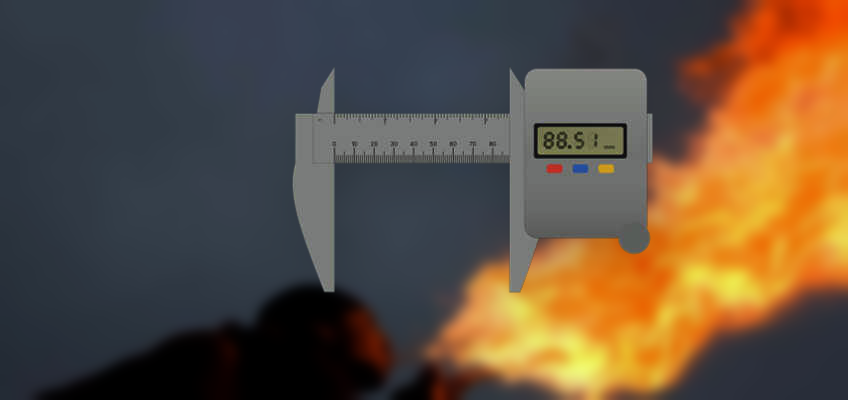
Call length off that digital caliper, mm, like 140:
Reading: 88.51
